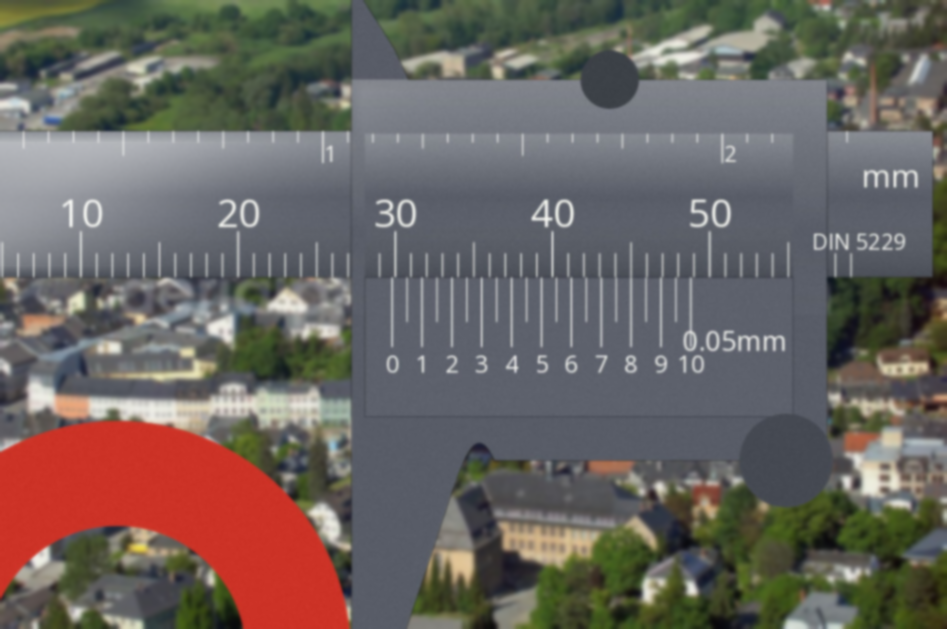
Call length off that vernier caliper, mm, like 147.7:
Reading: 29.8
